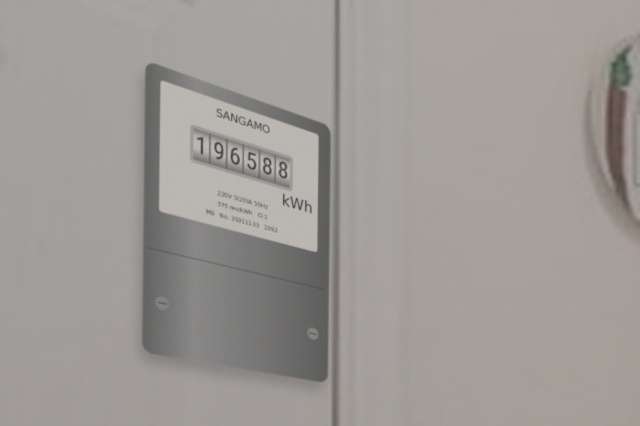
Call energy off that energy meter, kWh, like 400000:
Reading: 196588
